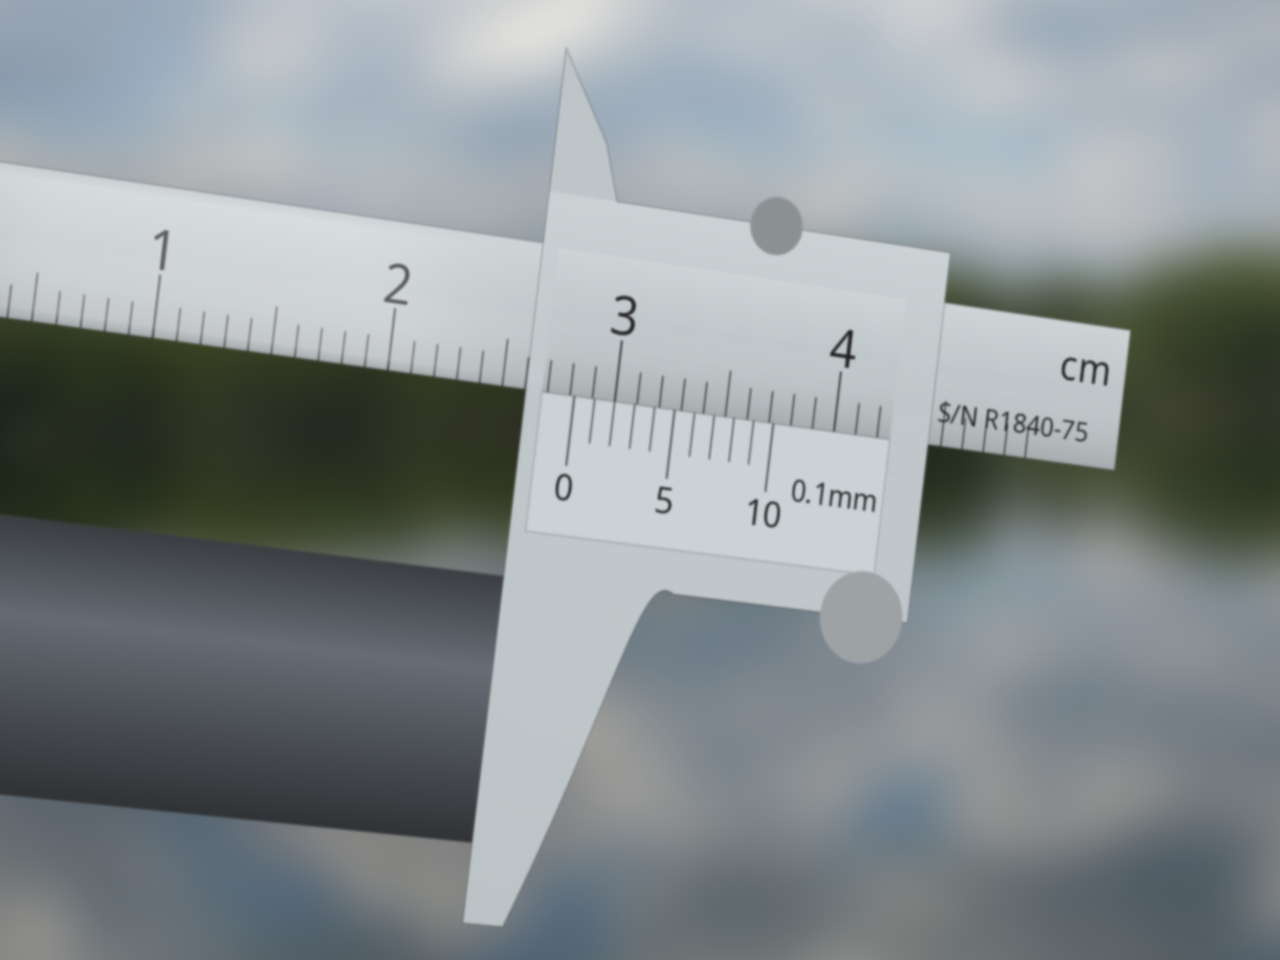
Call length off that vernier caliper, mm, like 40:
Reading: 28.2
